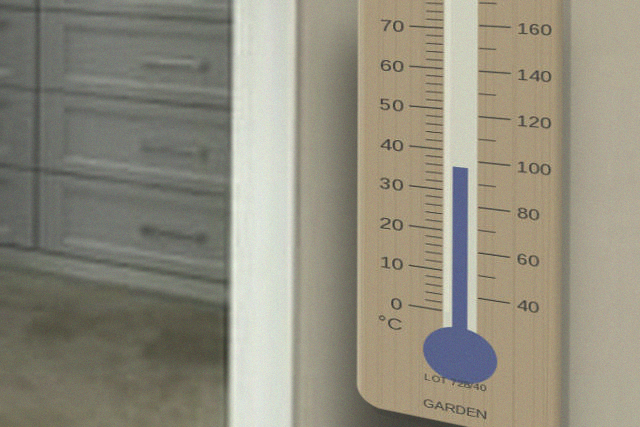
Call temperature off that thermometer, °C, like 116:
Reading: 36
